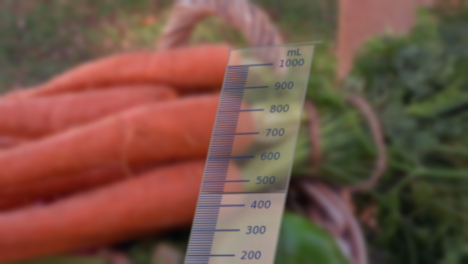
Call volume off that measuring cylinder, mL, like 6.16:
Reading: 450
